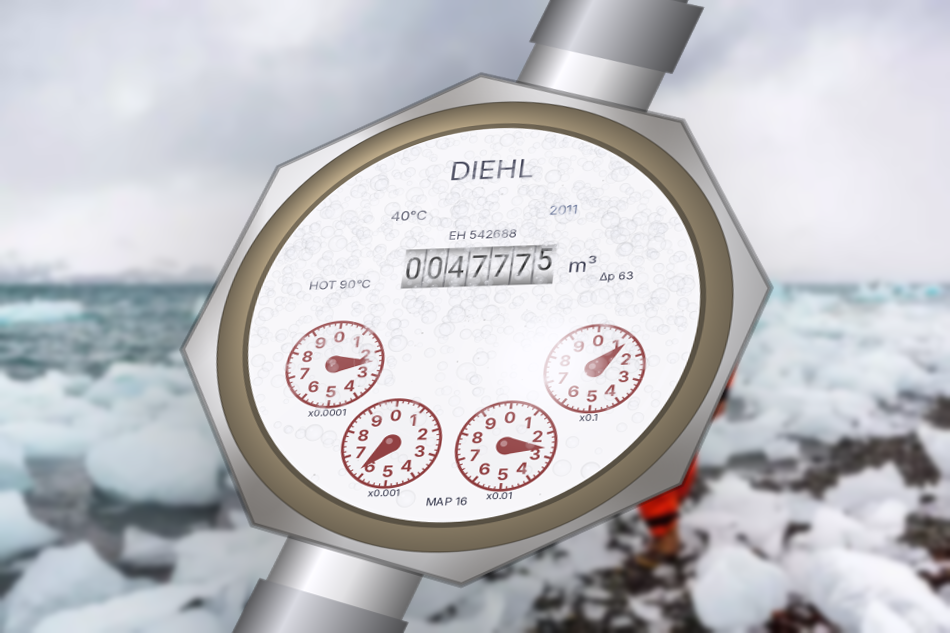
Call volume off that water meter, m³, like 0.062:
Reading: 47775.1262
